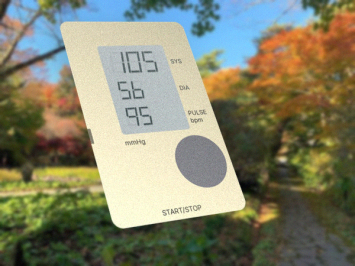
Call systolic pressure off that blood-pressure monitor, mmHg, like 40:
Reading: 105
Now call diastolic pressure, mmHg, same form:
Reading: 56
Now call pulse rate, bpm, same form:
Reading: 95
